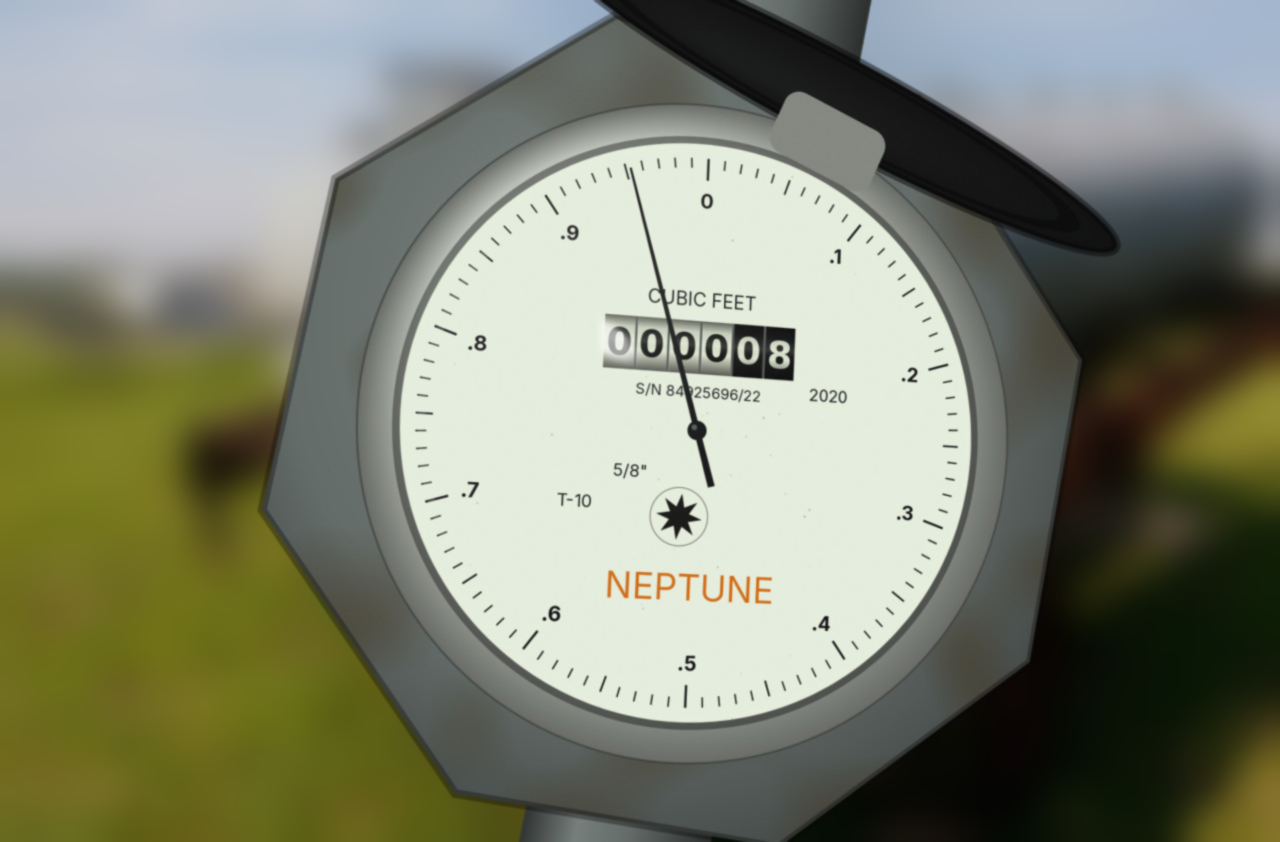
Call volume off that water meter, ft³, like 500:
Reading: 7.95
